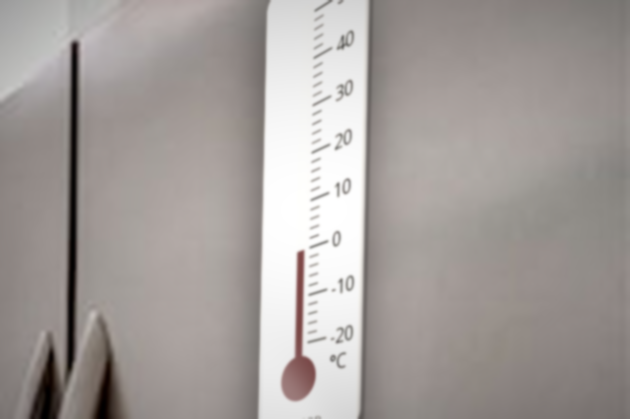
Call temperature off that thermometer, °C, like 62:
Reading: 0
